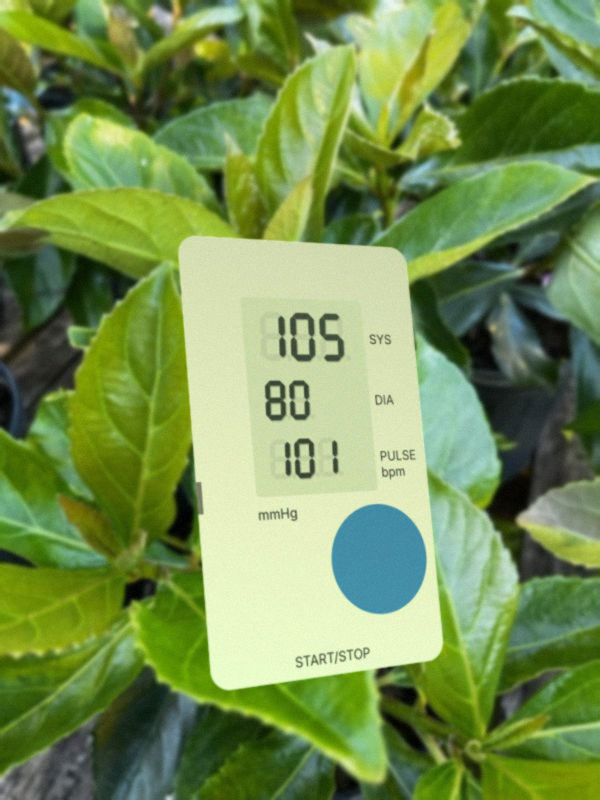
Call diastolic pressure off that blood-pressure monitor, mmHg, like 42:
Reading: 80
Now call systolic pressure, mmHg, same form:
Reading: 105
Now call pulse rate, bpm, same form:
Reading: 101
